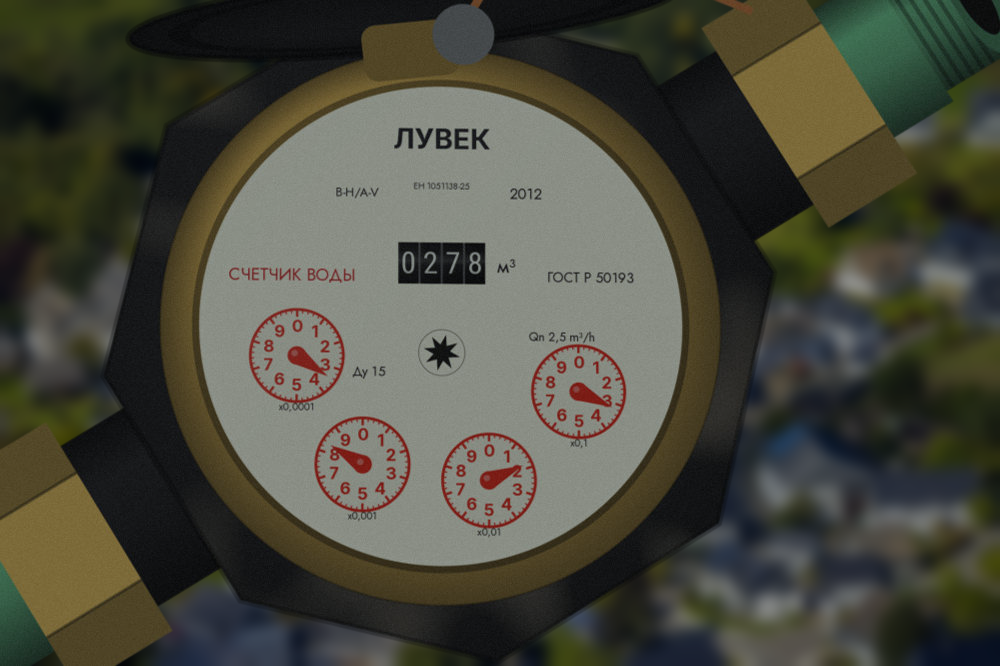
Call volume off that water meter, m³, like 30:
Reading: 278.3183
